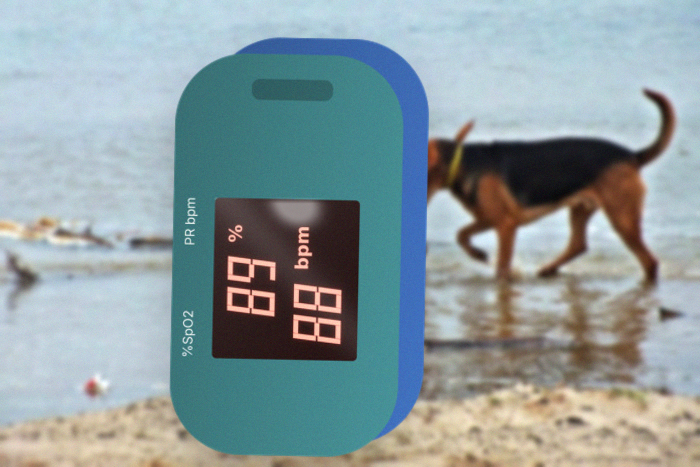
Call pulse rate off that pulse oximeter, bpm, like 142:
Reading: 88
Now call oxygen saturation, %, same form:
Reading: 89
